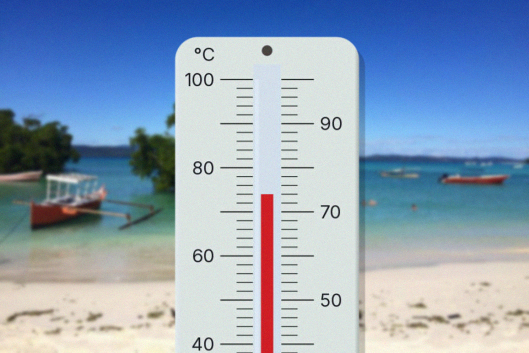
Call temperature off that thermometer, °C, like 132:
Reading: 74
